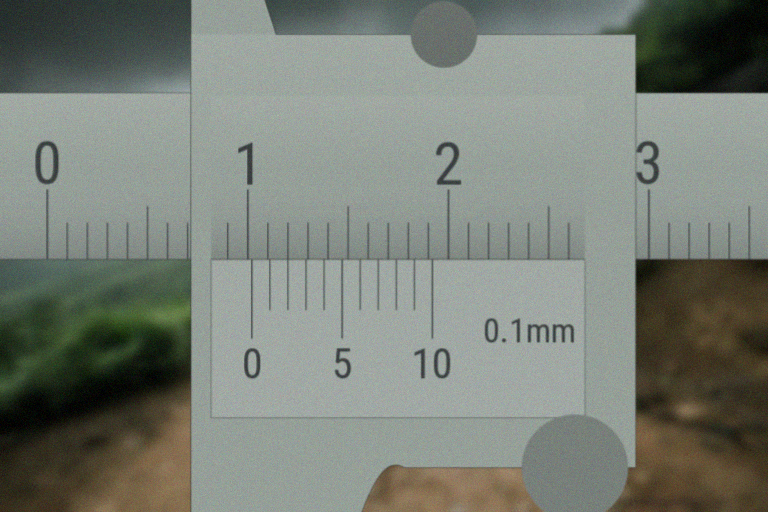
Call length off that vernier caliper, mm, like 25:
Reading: 10.2
